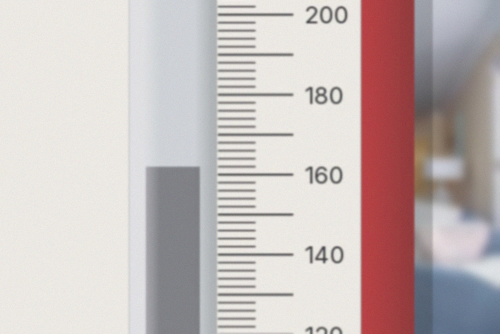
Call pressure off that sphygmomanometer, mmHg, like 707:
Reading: 162
